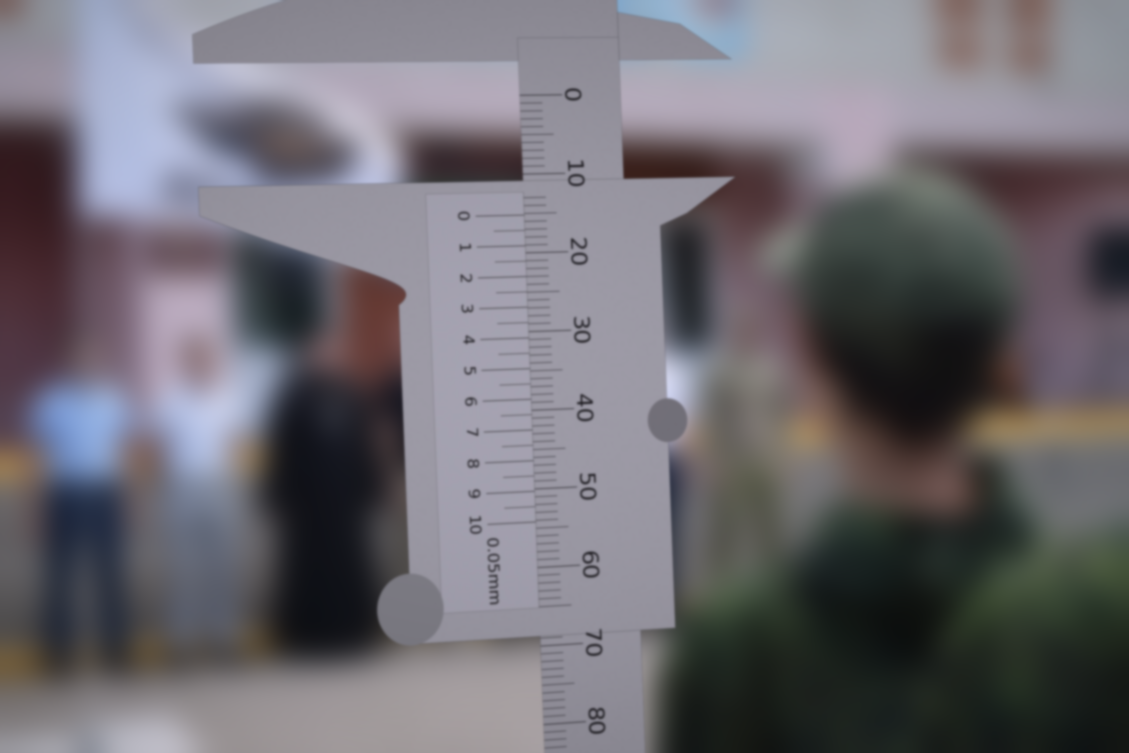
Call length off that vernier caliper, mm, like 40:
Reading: 15.2
